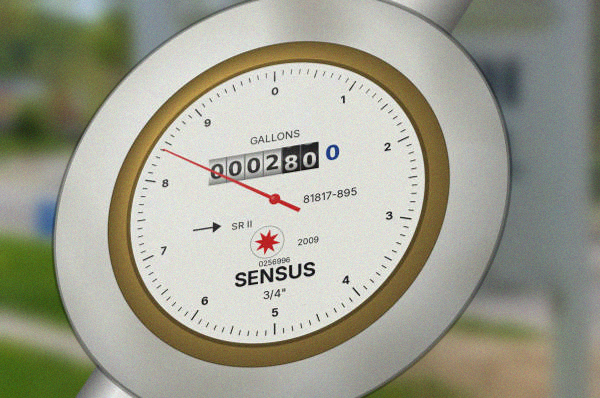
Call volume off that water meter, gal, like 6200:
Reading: 2798.4
